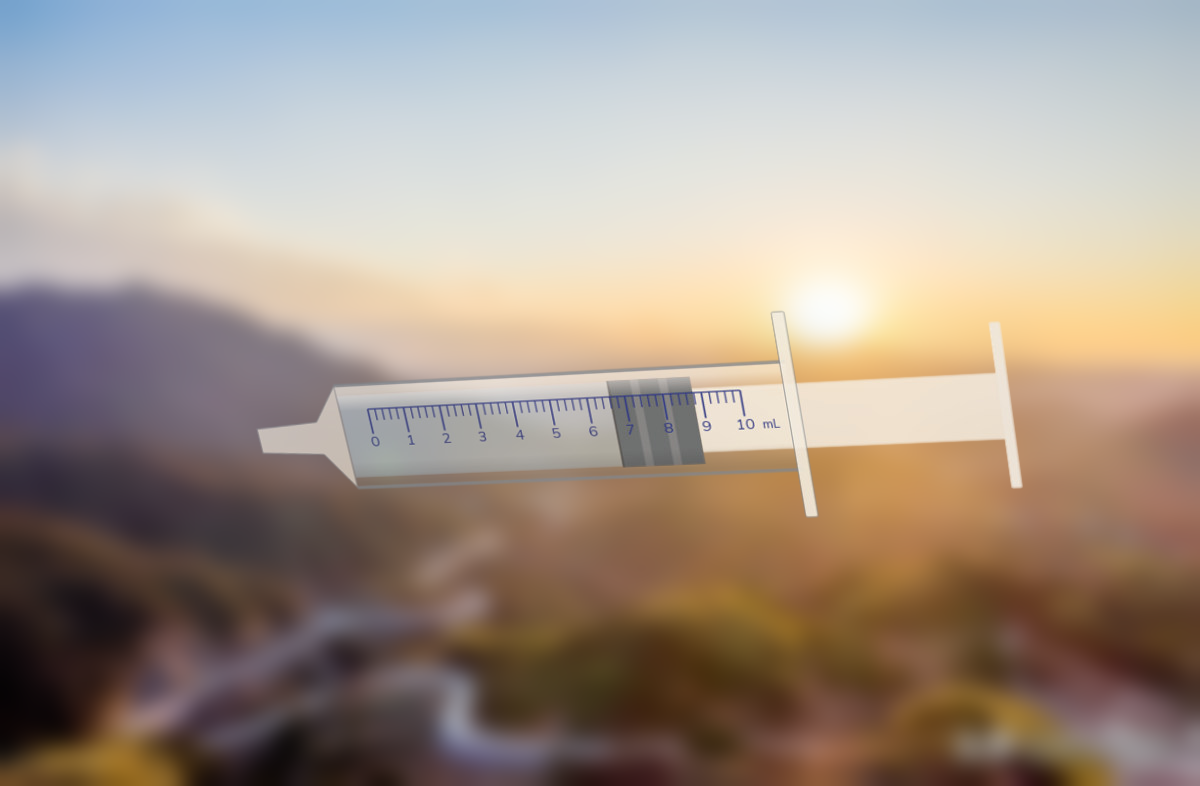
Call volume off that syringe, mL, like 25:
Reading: 6.6
